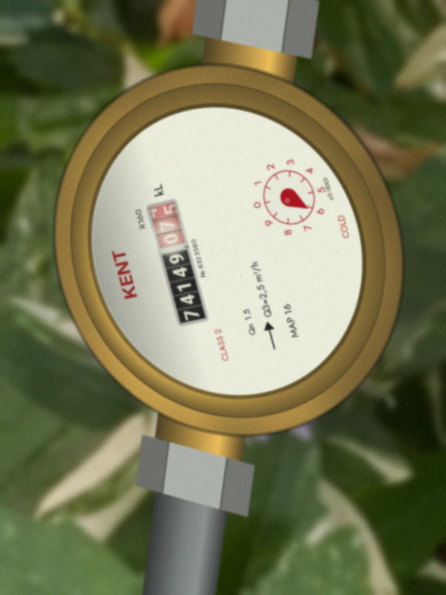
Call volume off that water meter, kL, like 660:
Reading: 74149.0746
